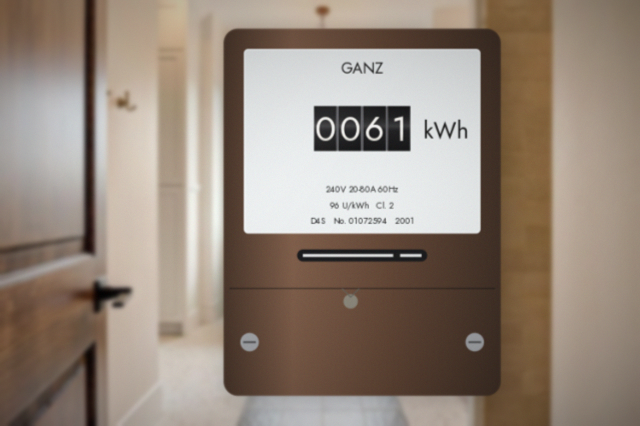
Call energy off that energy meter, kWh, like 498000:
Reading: 61
